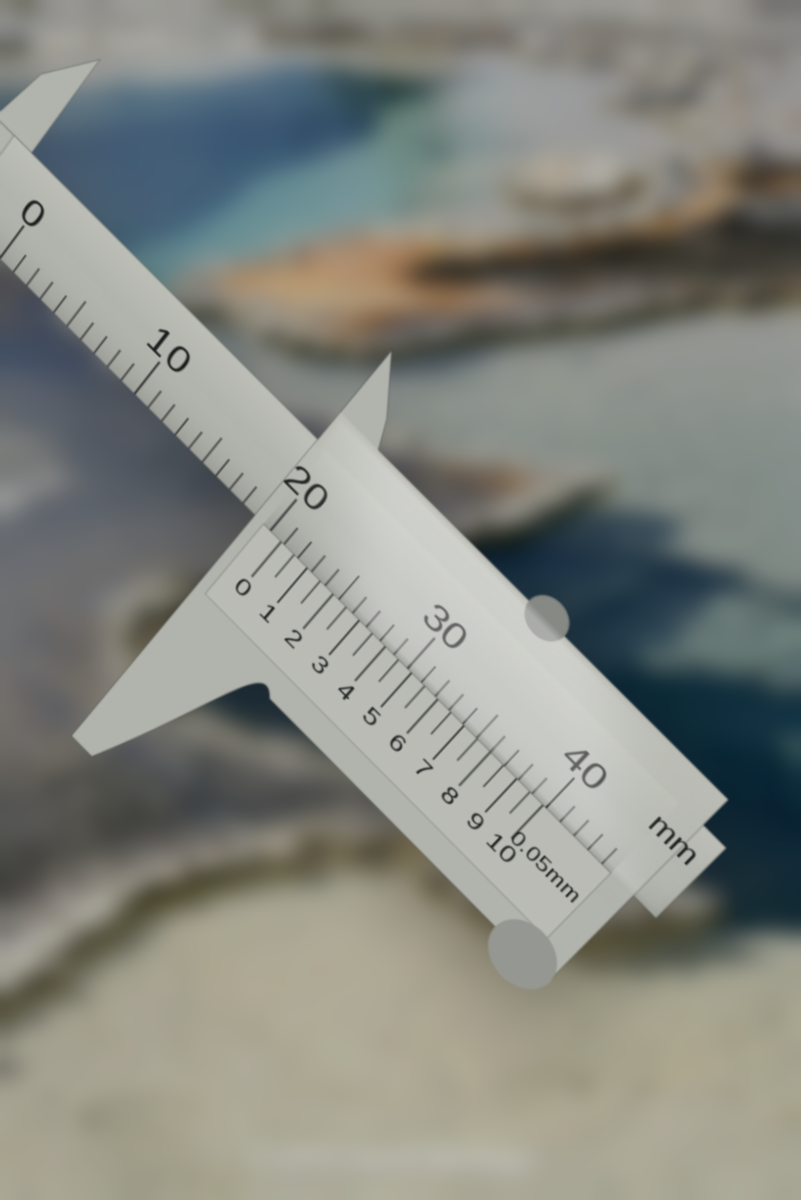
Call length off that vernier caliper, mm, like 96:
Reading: 20.8
